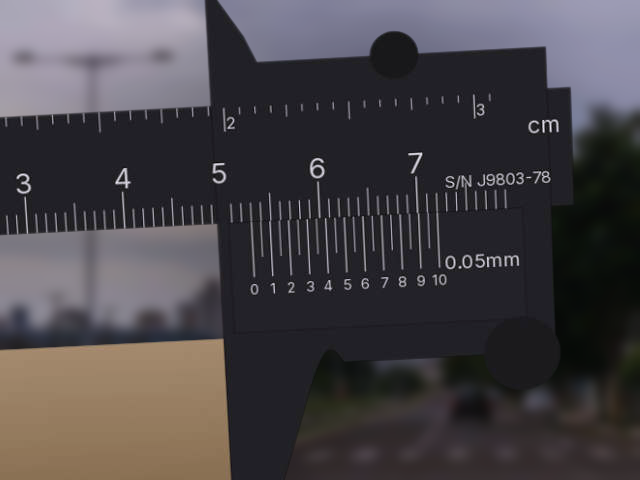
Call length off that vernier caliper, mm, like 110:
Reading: 53.0
